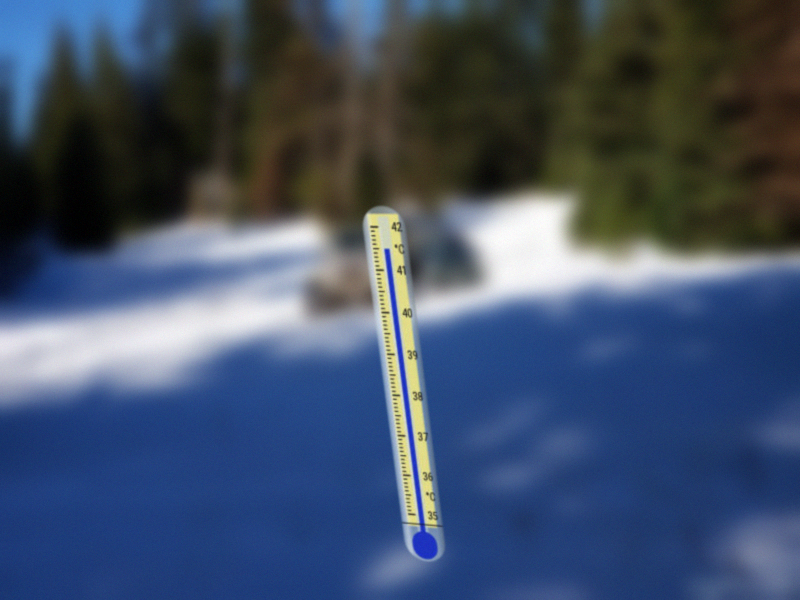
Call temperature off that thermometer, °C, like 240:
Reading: 41.5
